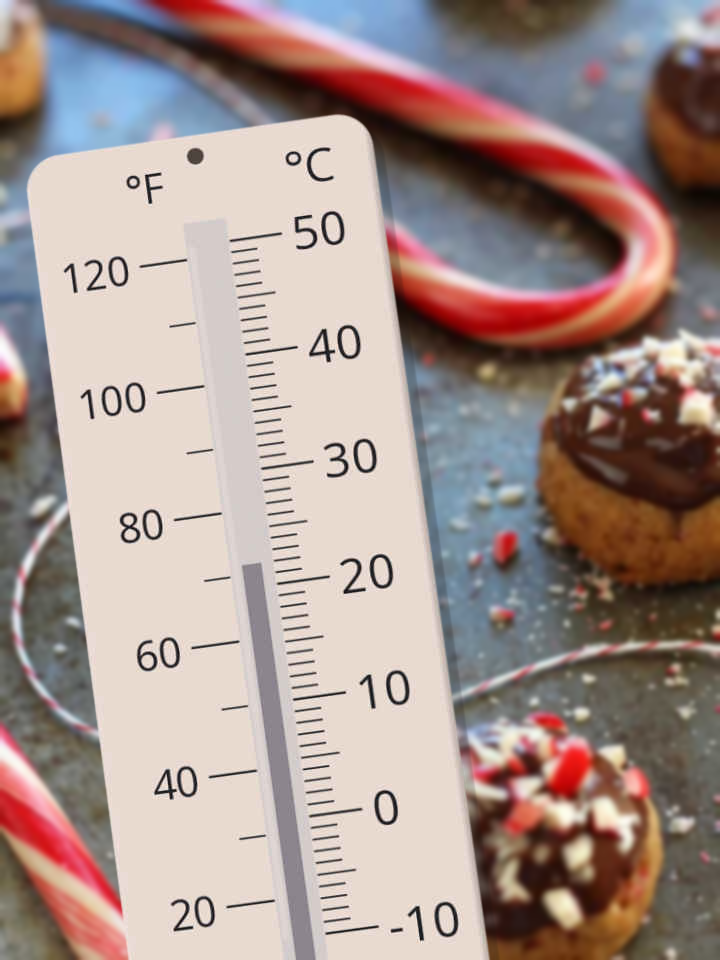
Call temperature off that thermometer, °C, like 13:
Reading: 22
